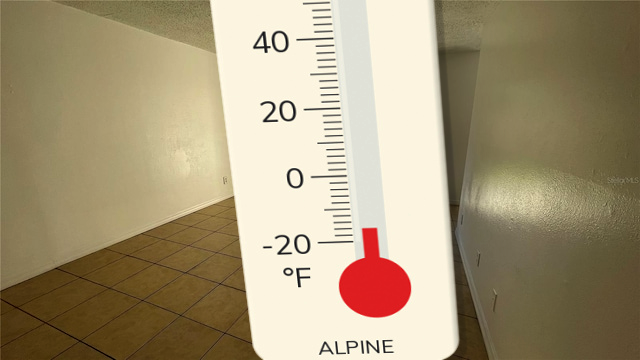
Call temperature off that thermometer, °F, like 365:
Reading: -16
